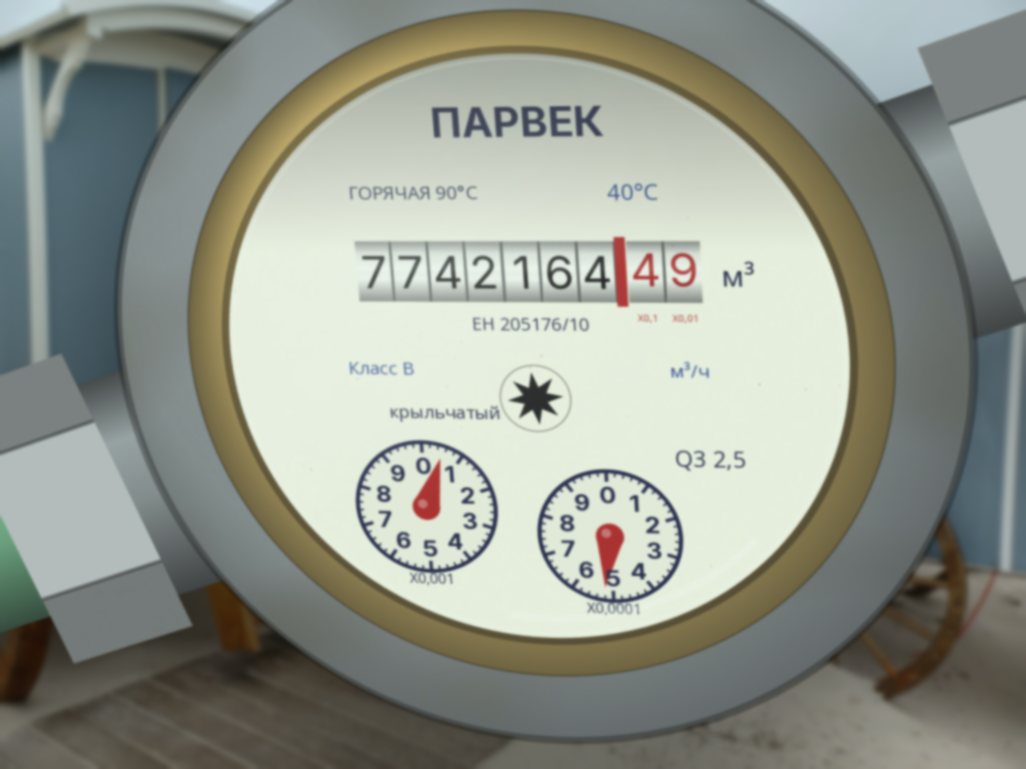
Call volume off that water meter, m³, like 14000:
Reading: 7742164.4905
